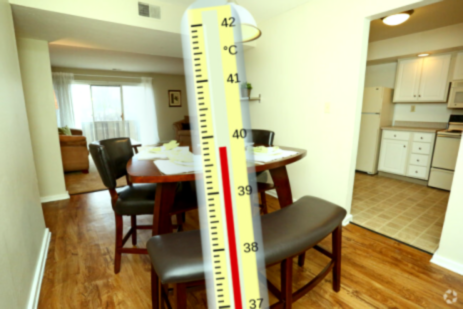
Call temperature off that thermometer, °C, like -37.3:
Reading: 39.8
